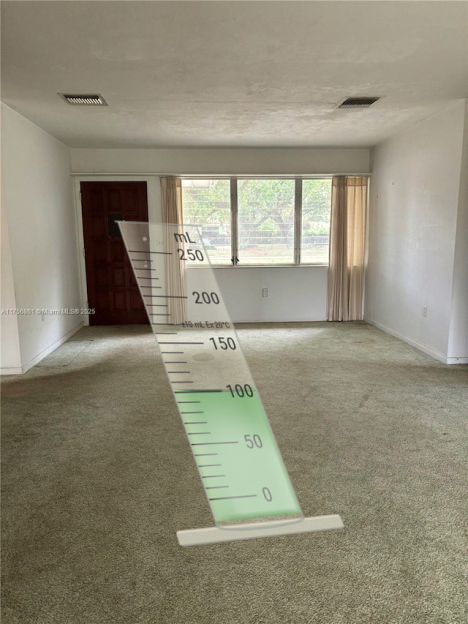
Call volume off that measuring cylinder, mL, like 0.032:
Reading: 100
